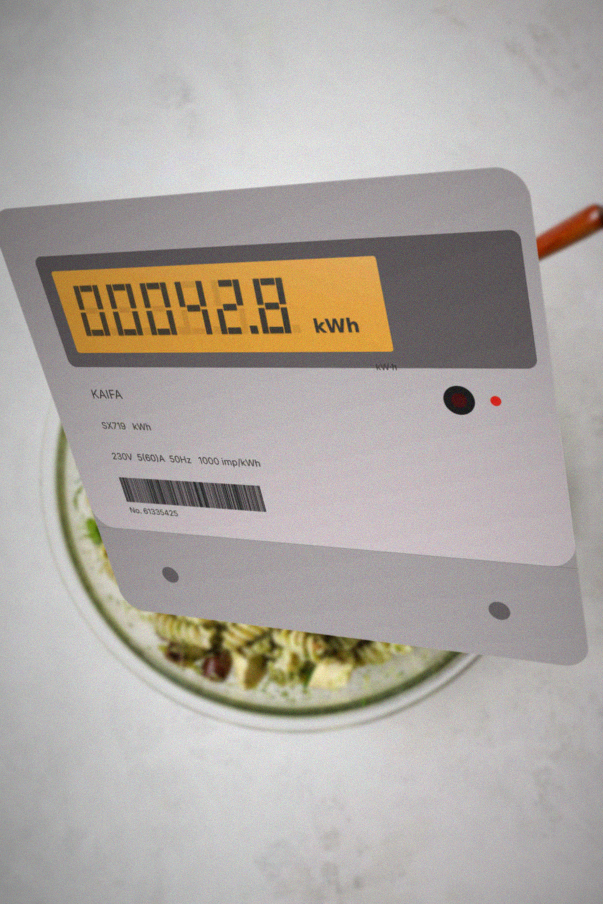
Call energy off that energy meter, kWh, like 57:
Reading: 42.8
